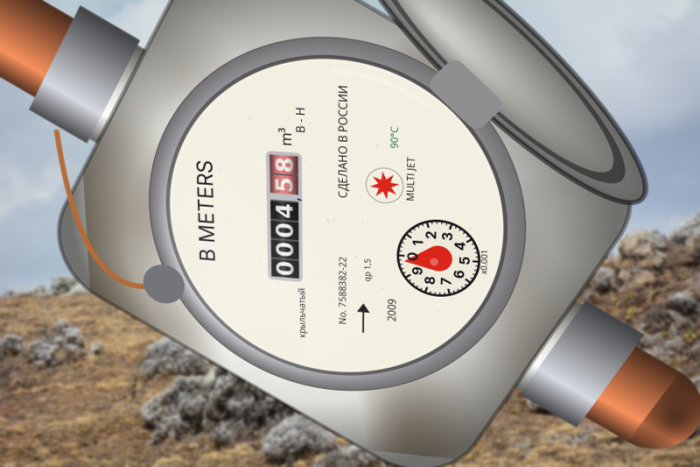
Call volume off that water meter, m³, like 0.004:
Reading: 4.579
